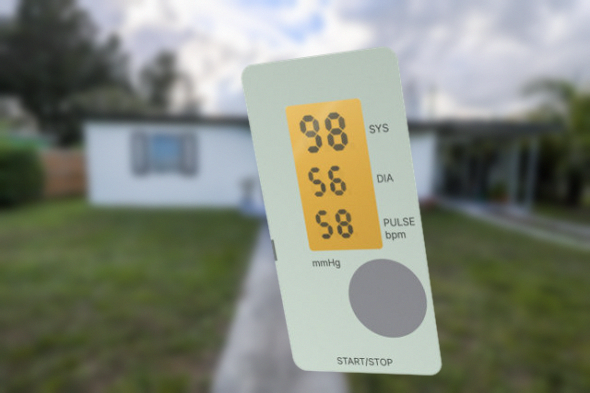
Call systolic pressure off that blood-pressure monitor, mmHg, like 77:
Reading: 98
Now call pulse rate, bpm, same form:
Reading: 58
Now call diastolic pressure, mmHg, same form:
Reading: 56
